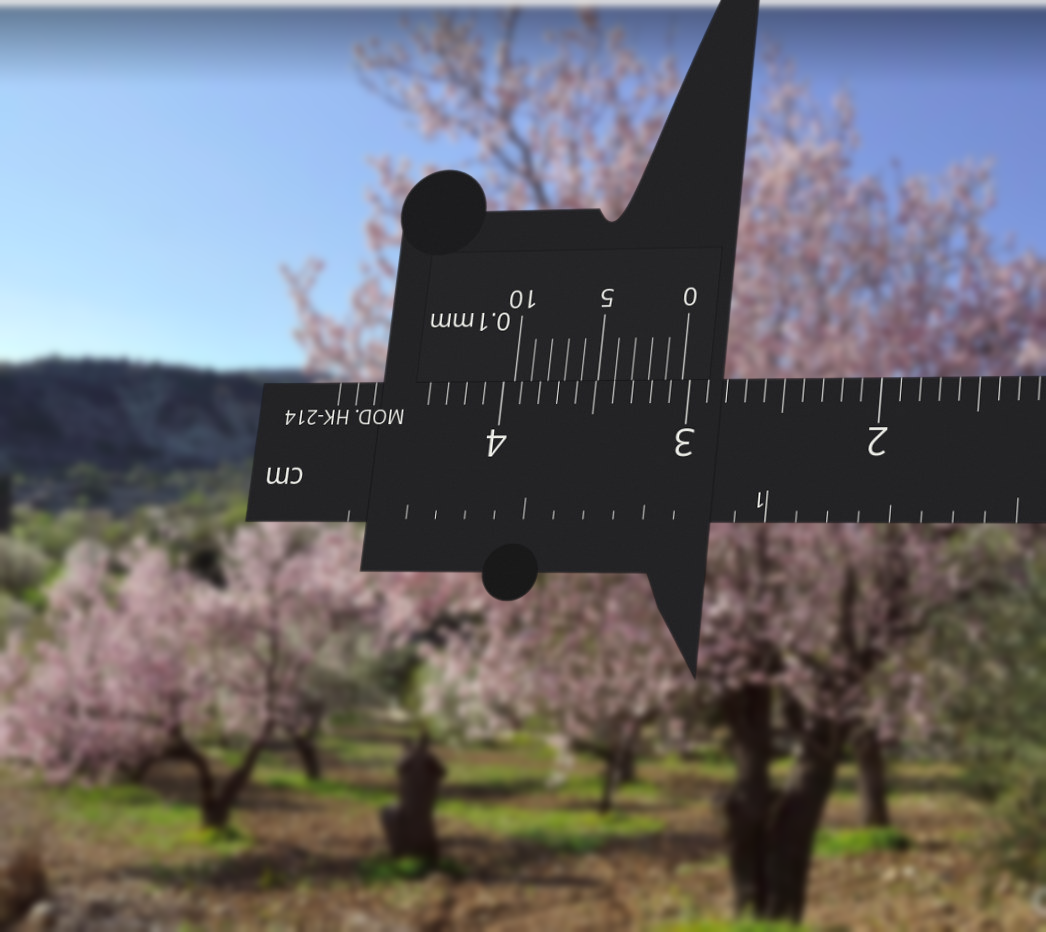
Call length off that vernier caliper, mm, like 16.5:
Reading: 30.4
